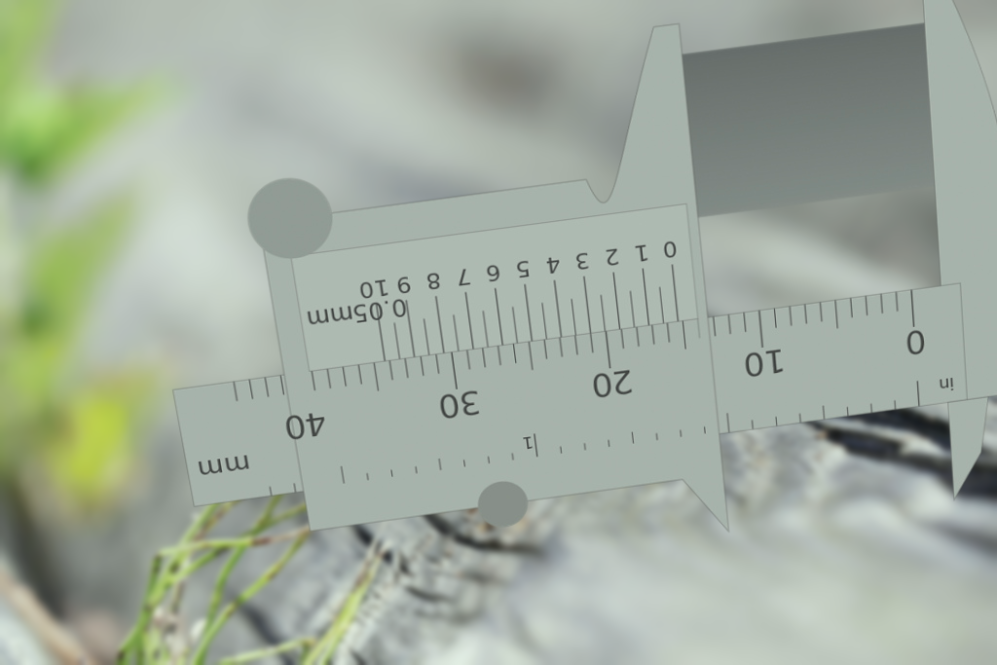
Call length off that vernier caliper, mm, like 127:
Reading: 15.3
